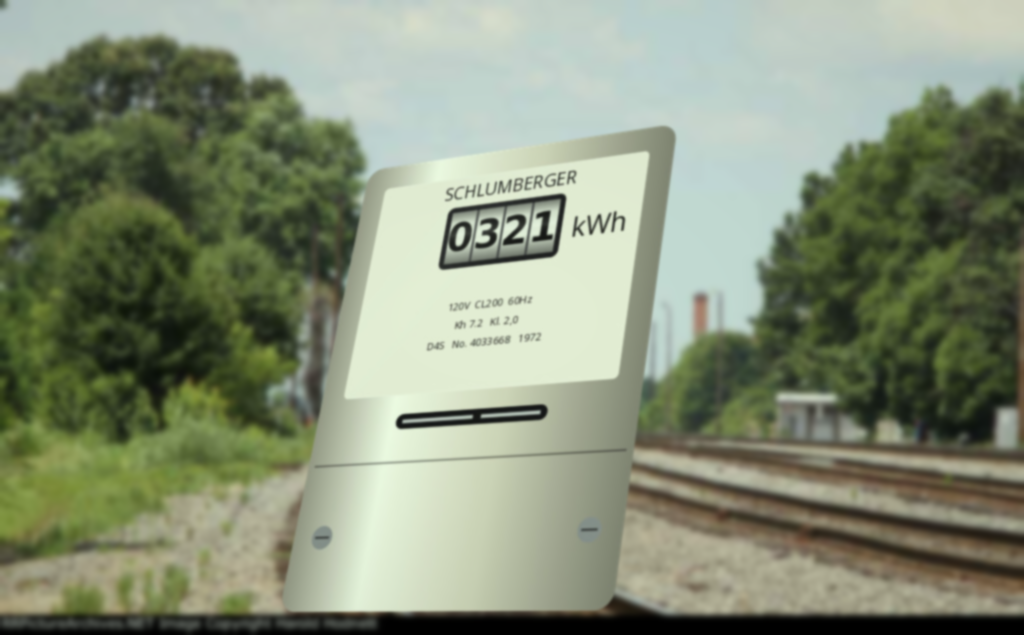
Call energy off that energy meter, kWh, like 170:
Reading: 321
